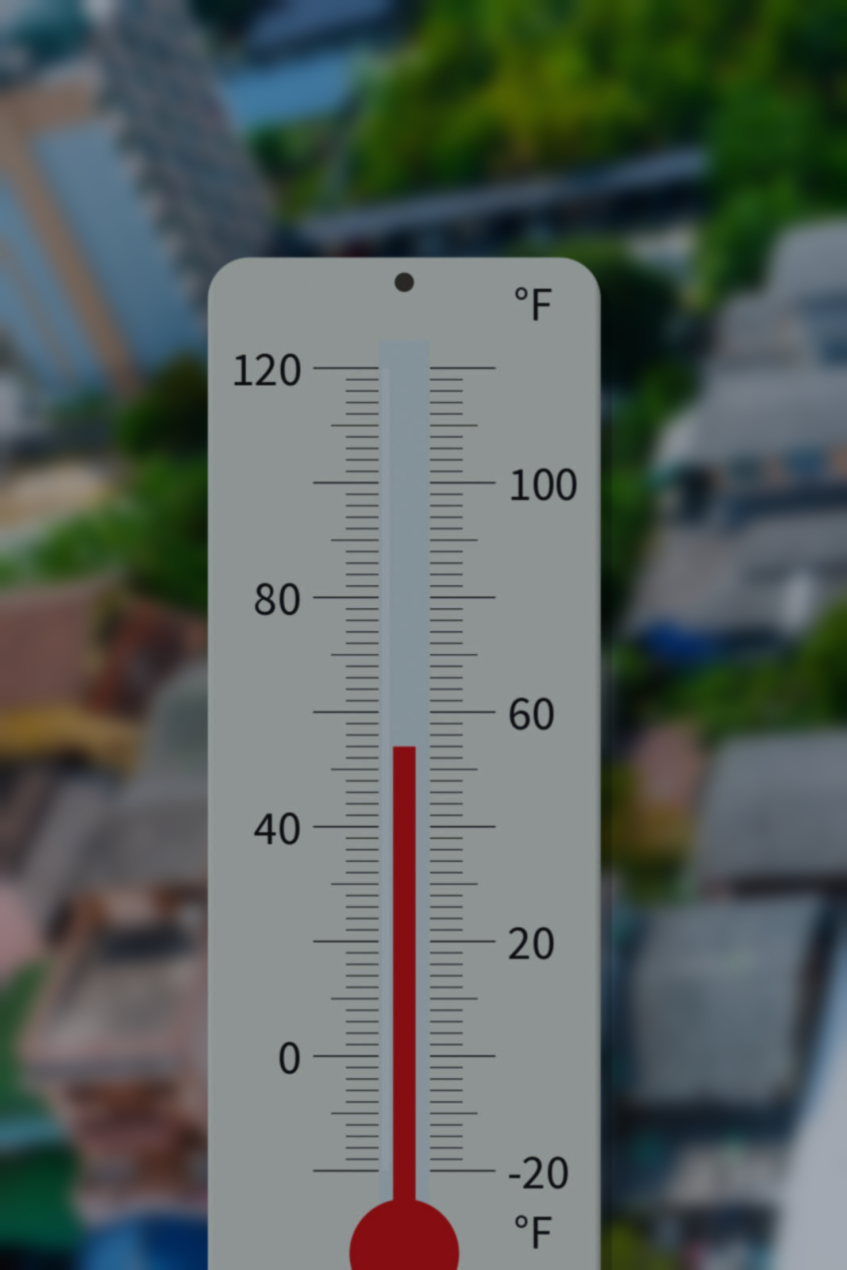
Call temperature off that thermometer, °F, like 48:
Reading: 54
